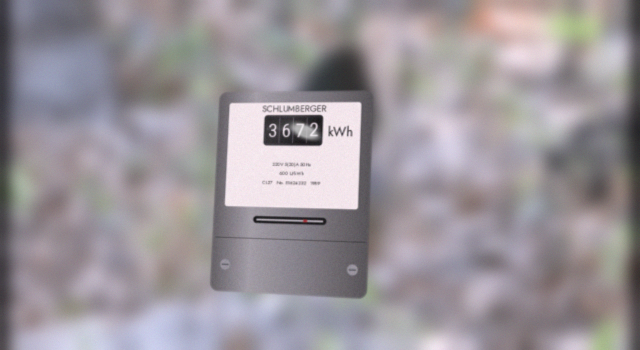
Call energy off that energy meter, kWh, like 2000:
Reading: 3672
